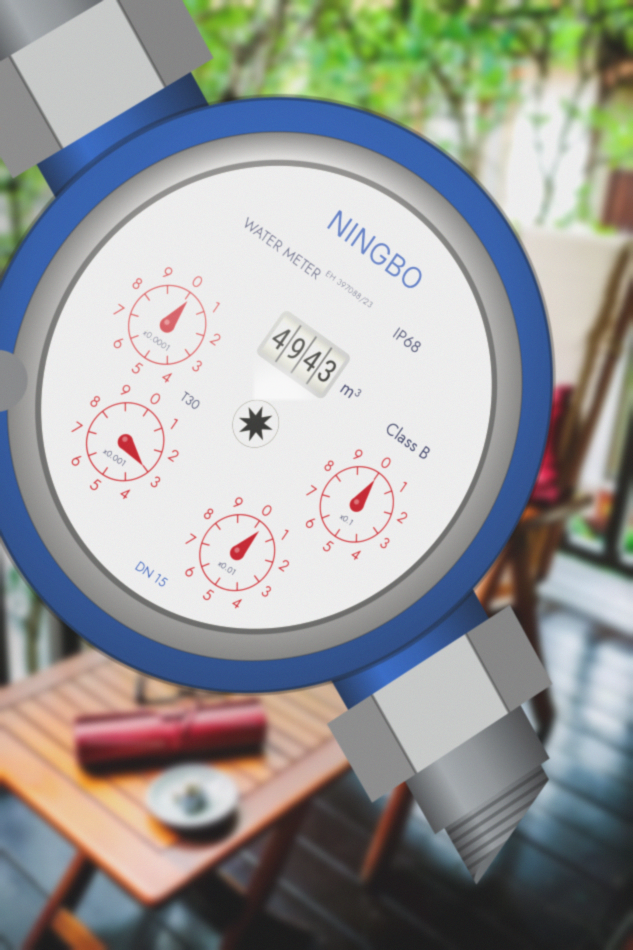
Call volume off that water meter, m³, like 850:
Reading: 4943.0030
